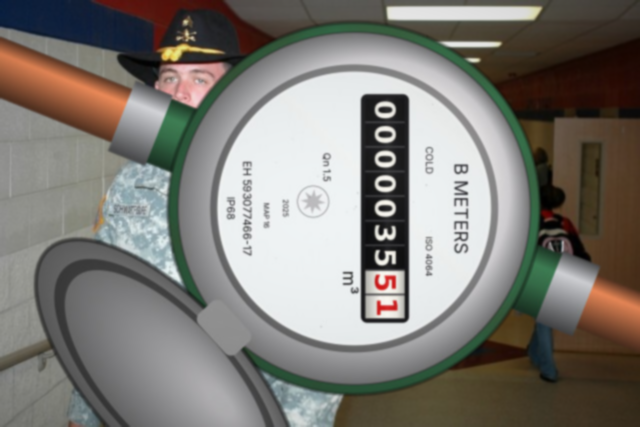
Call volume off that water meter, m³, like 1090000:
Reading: 35.51
